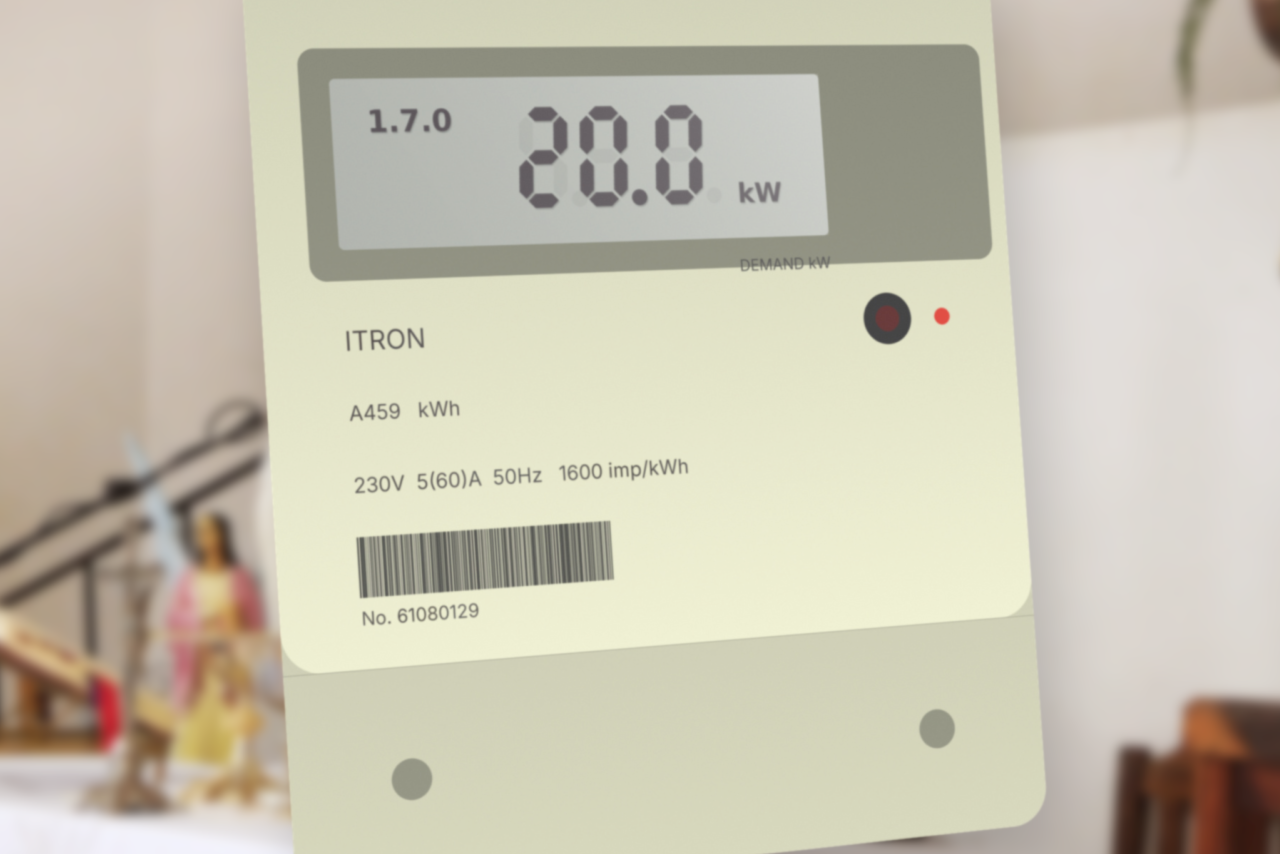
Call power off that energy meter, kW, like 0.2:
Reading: 20.0
